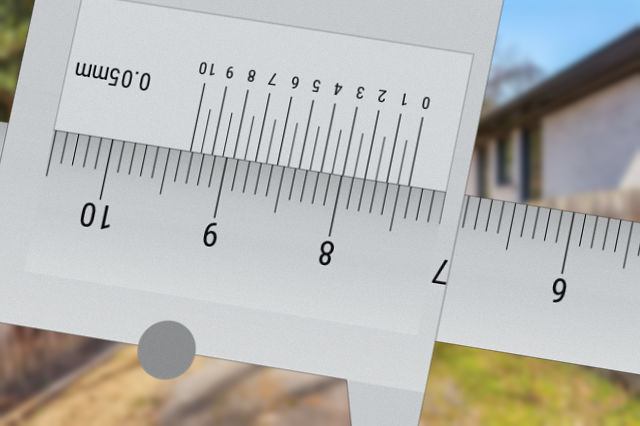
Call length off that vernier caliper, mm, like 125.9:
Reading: 74.2
